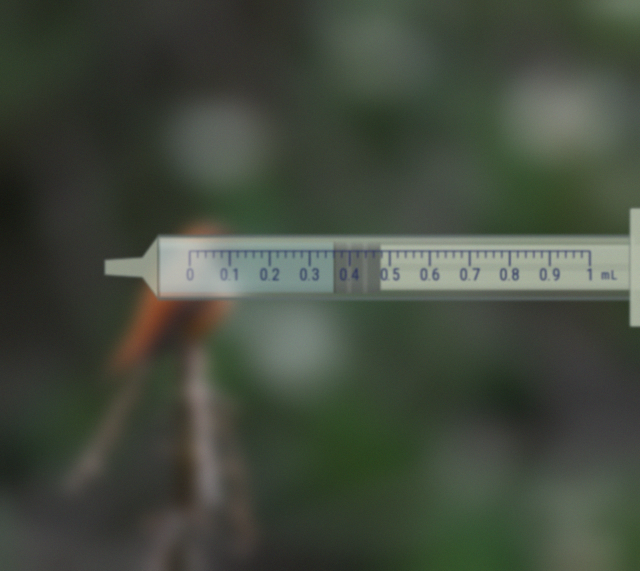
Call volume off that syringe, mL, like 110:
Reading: 0.36
